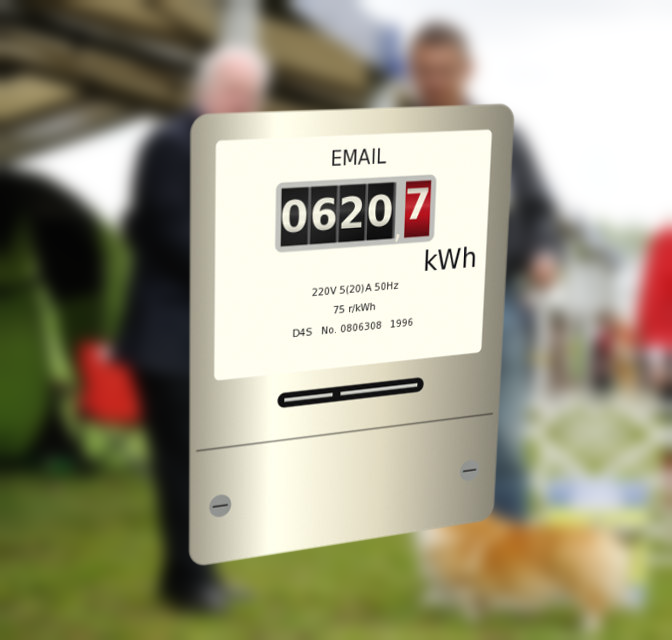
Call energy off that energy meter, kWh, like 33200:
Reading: 620.7
